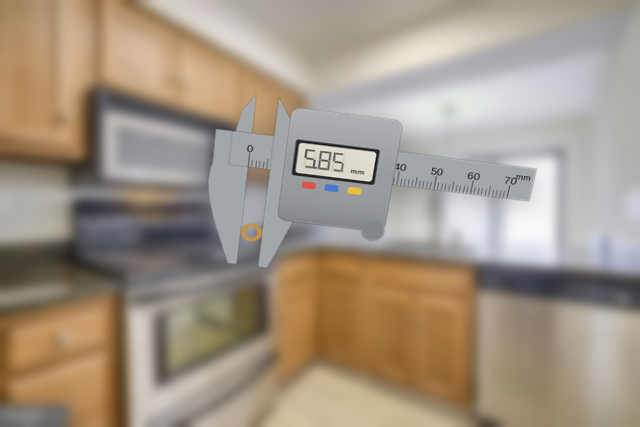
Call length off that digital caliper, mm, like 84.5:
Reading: 5.85
